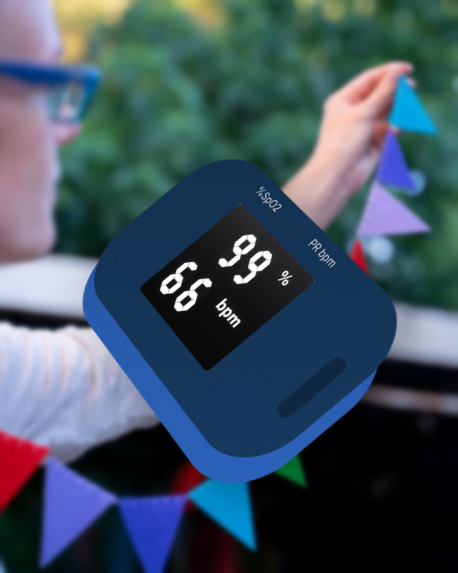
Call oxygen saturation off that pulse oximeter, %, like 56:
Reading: 99
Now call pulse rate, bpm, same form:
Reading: 66
